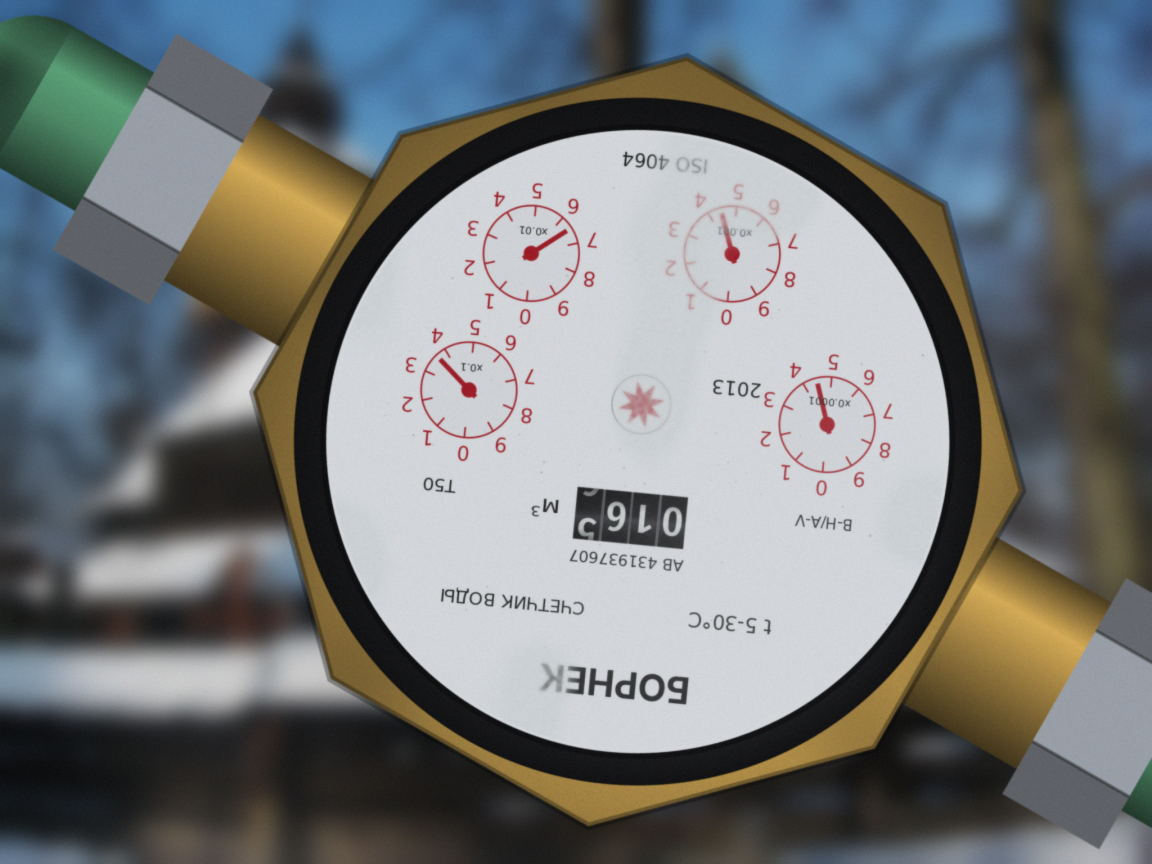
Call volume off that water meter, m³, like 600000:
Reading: 165.3644
